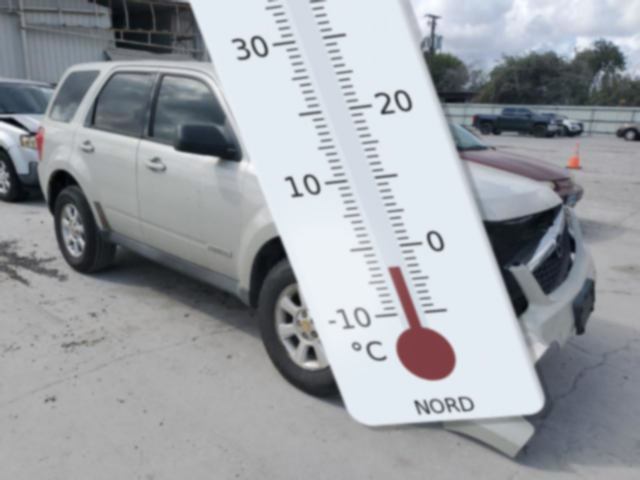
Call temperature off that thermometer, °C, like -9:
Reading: -3
